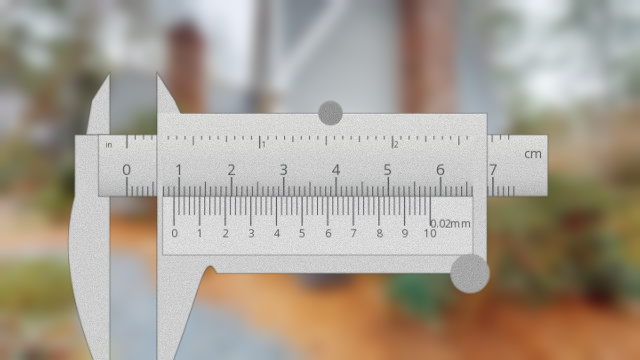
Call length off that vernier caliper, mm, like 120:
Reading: 9.0
